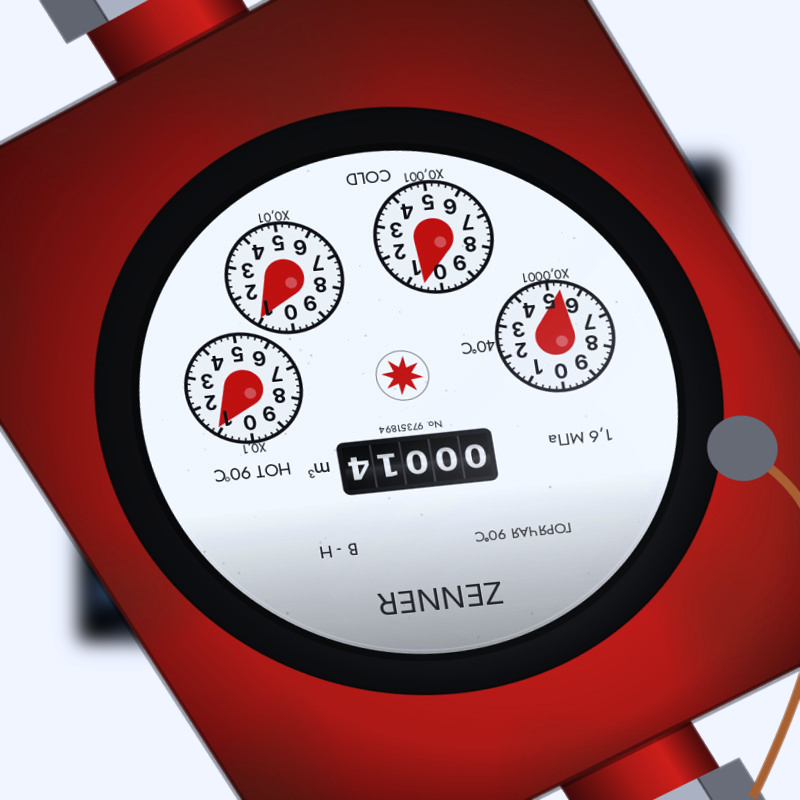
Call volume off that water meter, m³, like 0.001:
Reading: 14.1105
